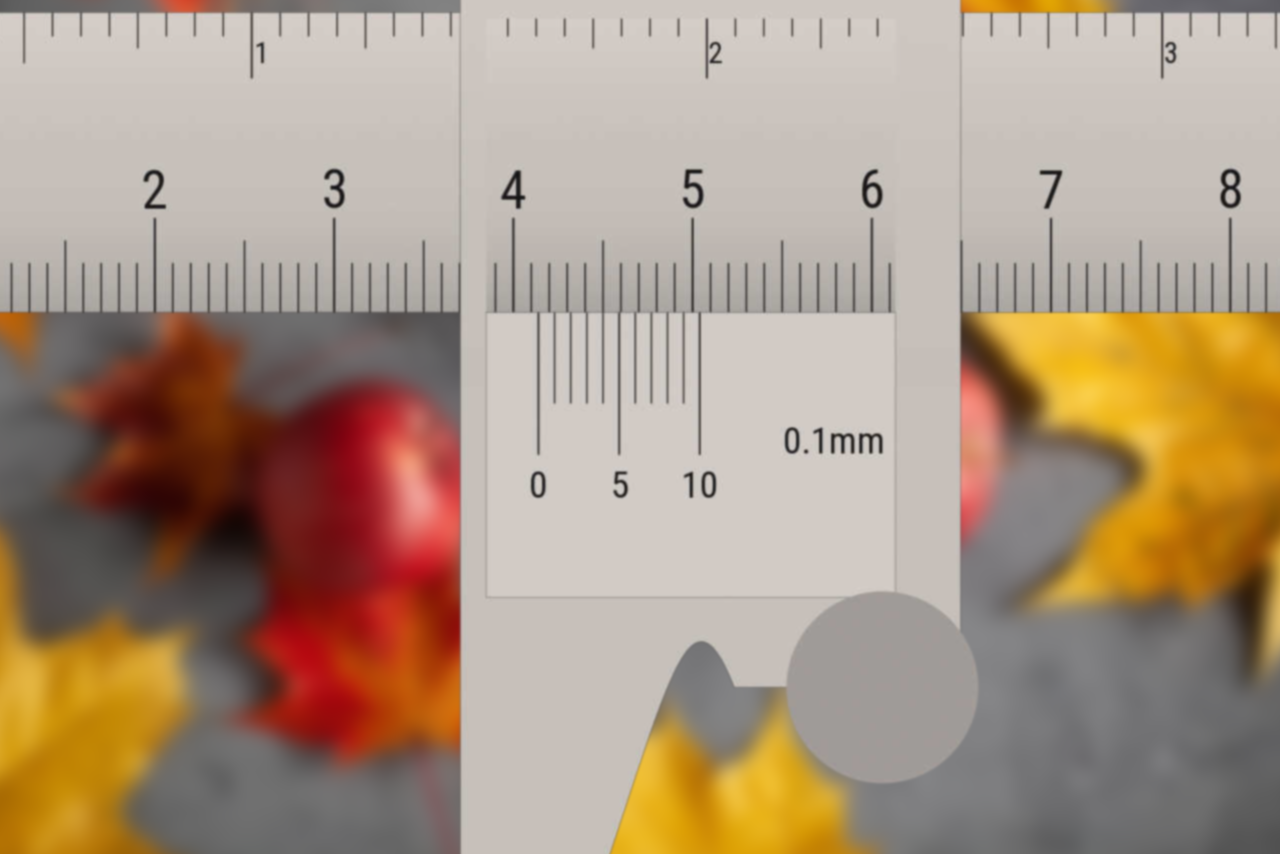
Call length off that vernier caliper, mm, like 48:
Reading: 41.4
